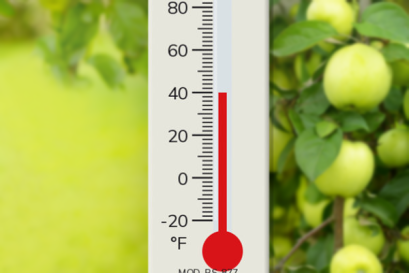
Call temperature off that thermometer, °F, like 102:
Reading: 40
